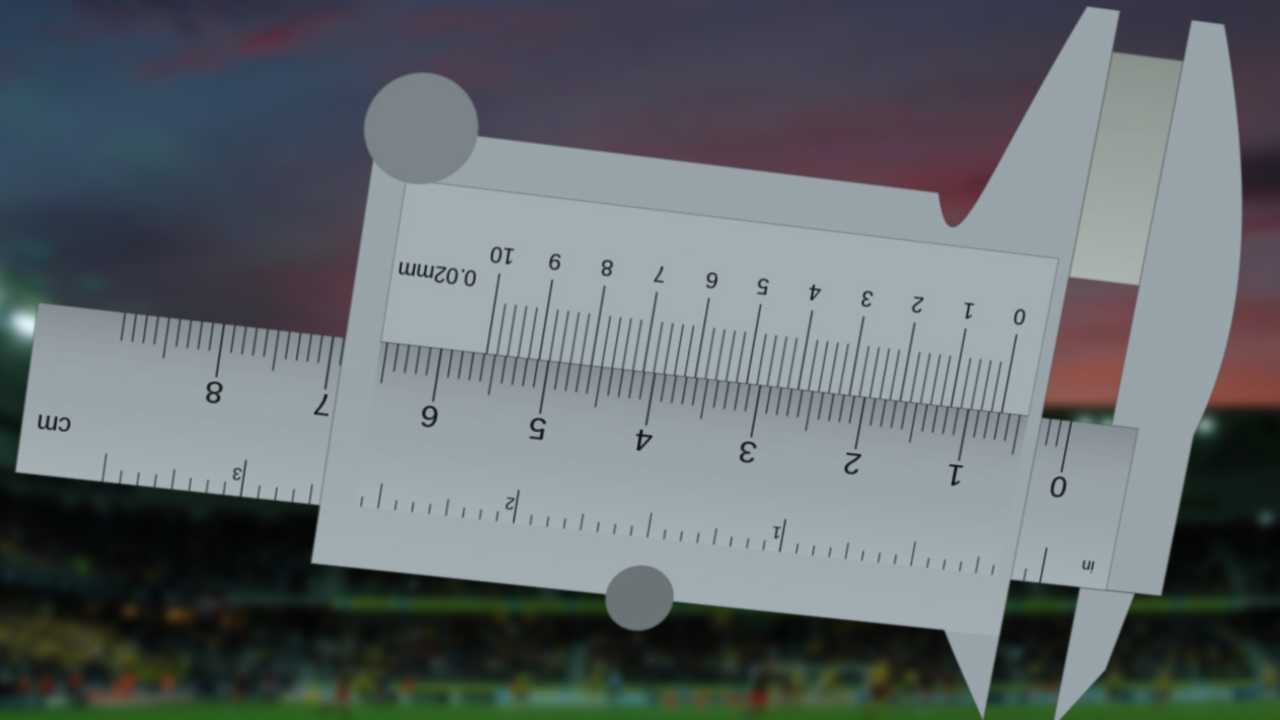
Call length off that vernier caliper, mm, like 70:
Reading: 6.8
